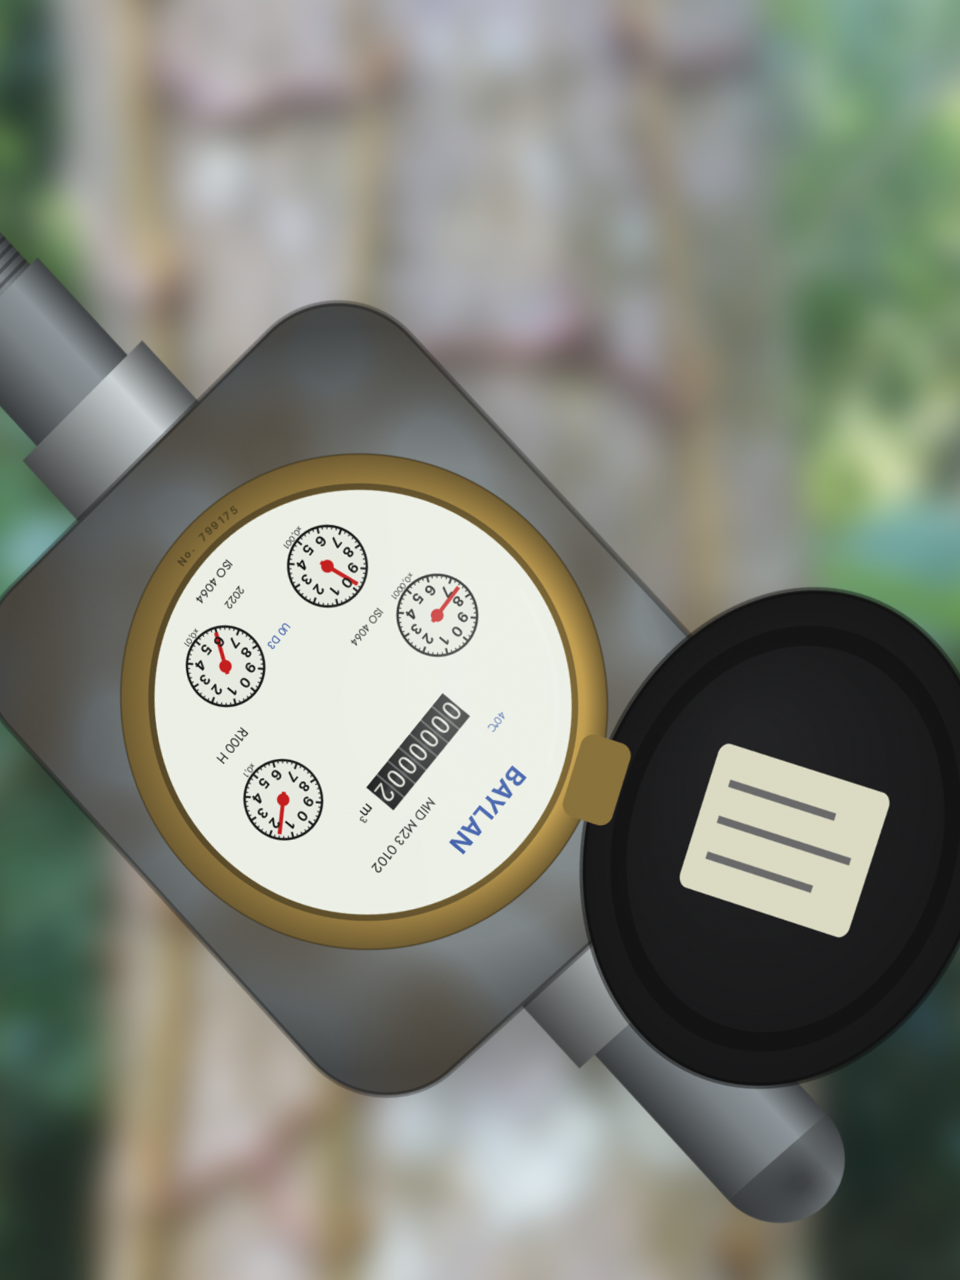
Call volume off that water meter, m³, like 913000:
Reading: 2.1597
